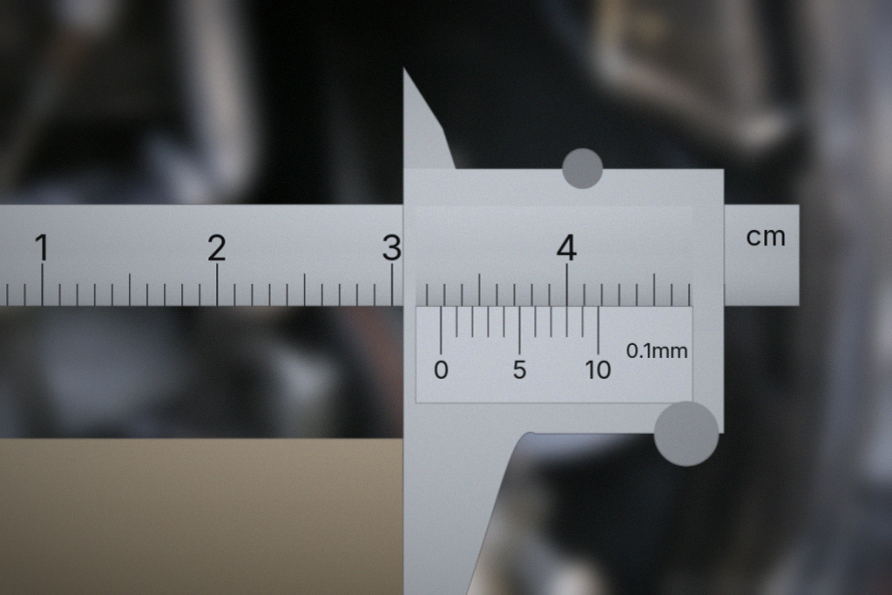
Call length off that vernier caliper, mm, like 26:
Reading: 32.8
